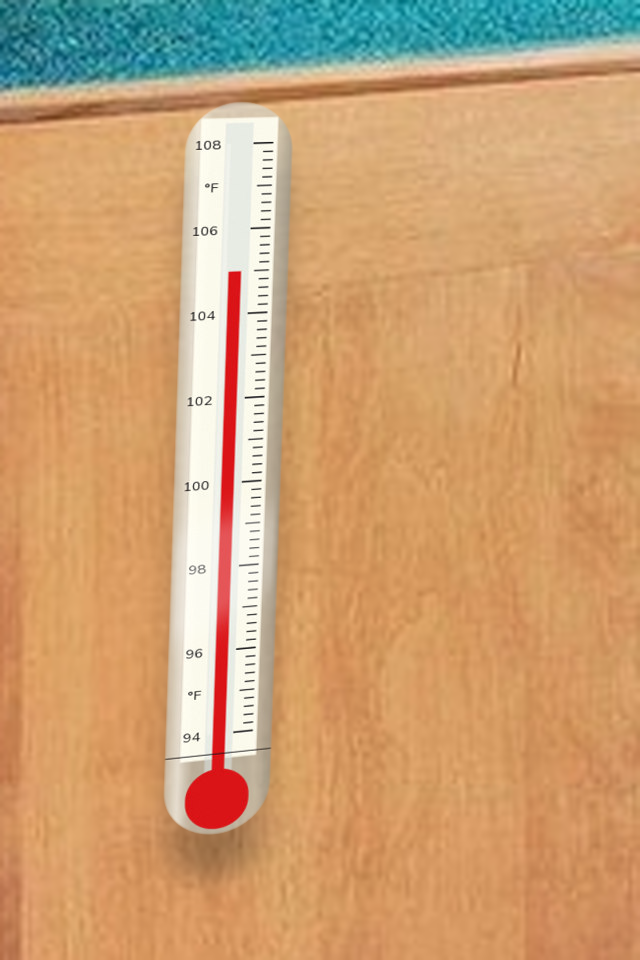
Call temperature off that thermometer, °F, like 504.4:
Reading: 105
